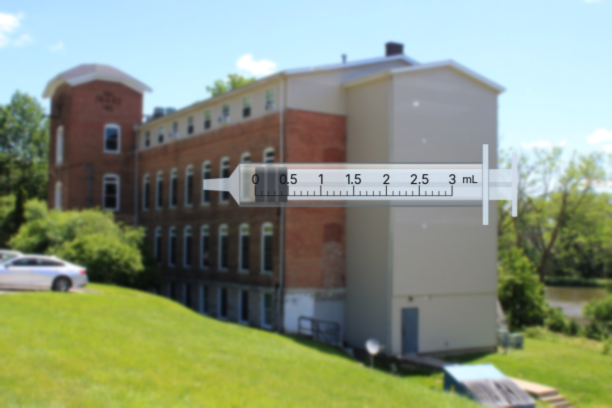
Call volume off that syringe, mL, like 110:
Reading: 0
